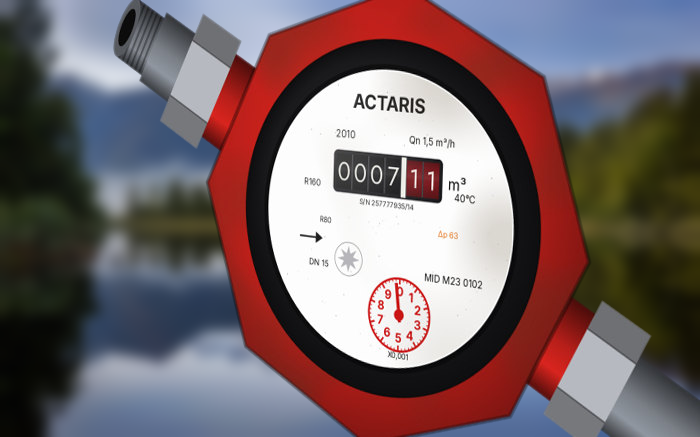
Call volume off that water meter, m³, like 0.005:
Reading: 7.109
